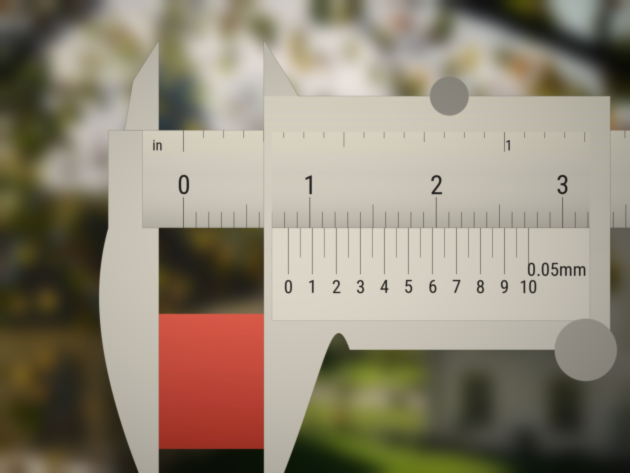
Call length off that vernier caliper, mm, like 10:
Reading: 8.3
